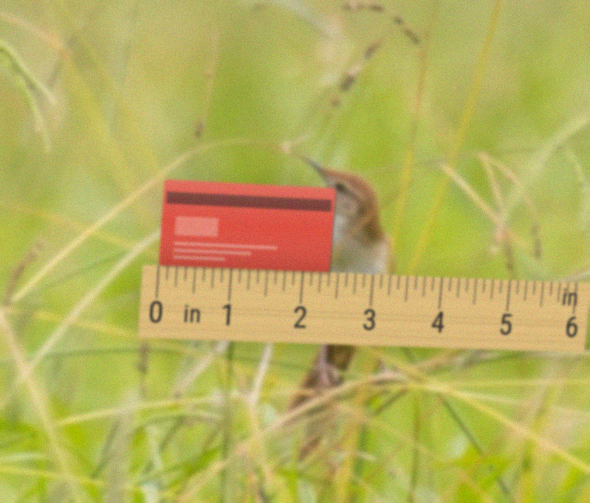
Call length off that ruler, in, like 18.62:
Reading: 2.375
